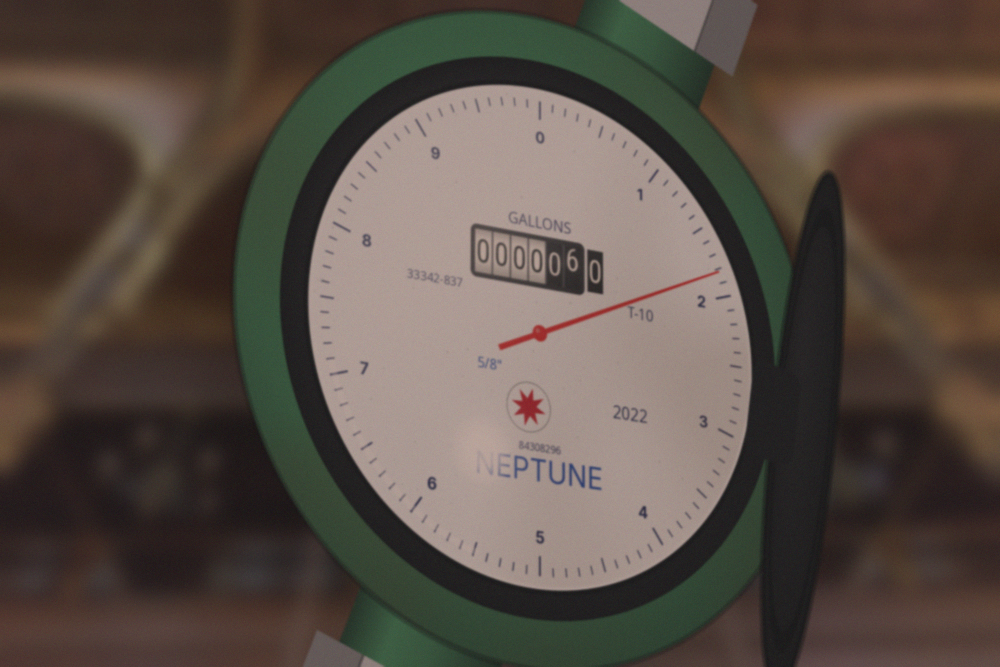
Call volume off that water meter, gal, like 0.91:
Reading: 61.8
